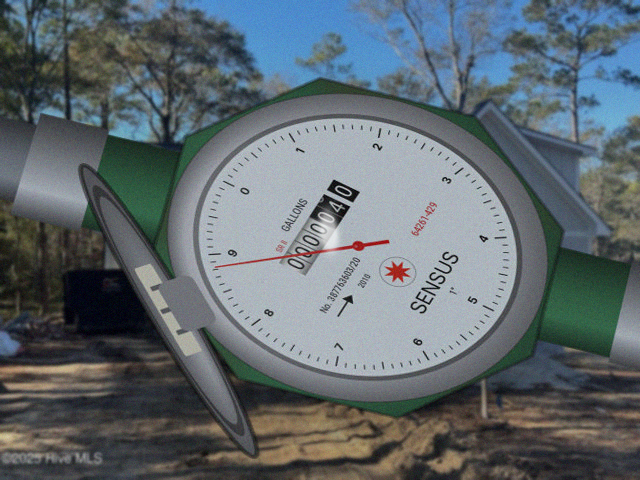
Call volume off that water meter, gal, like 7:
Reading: 38.8
